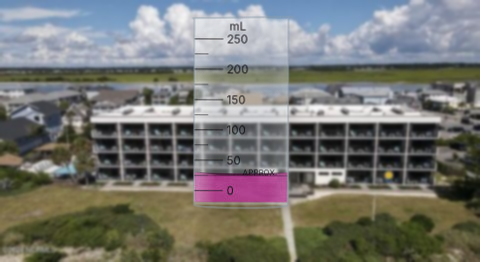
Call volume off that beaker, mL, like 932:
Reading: 25
